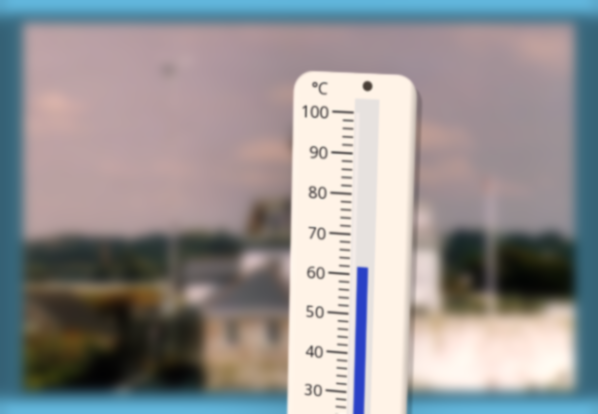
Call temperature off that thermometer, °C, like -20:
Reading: 62
